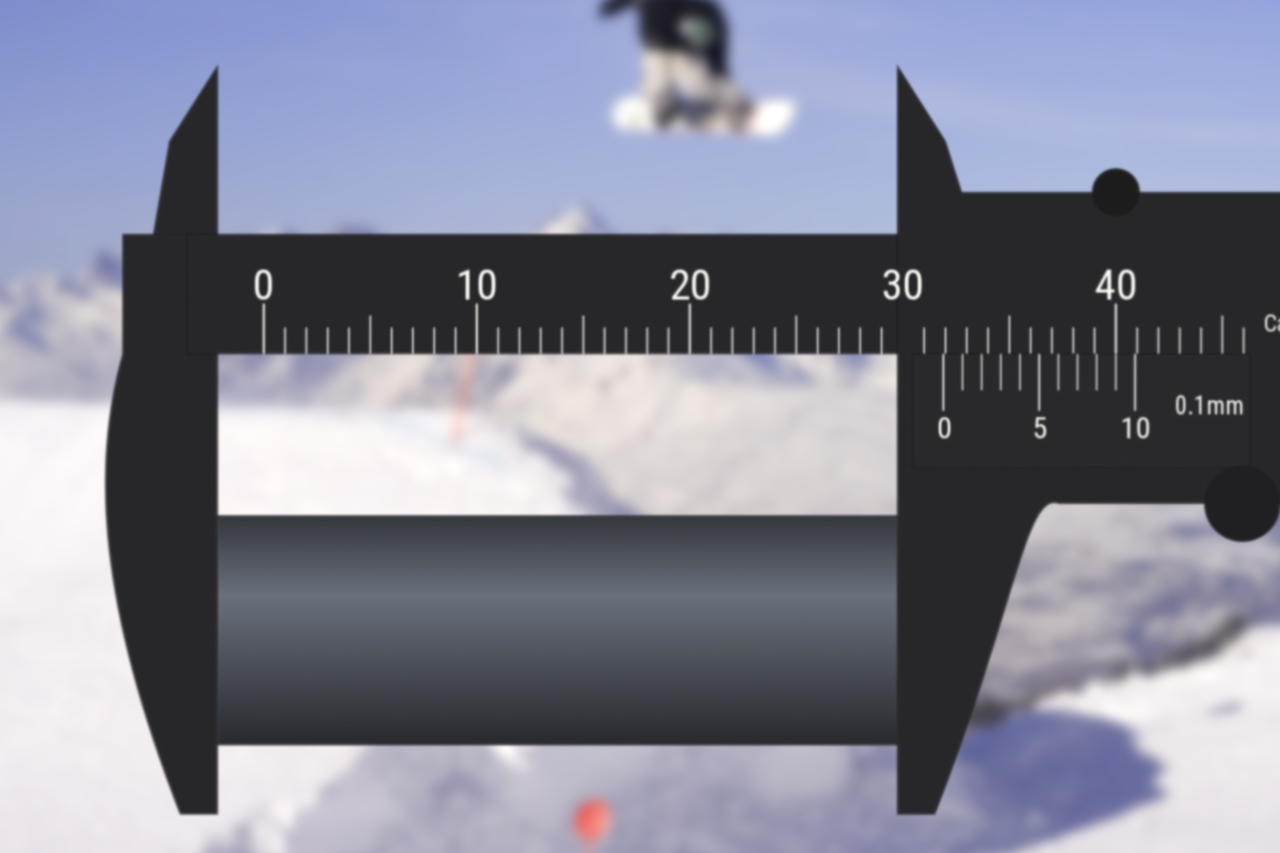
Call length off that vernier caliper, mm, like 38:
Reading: 31.9
